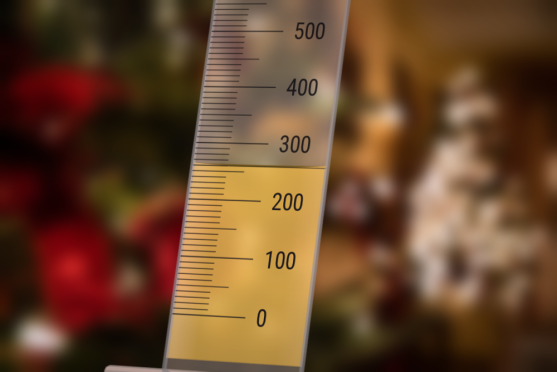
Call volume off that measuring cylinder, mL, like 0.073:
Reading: 260
